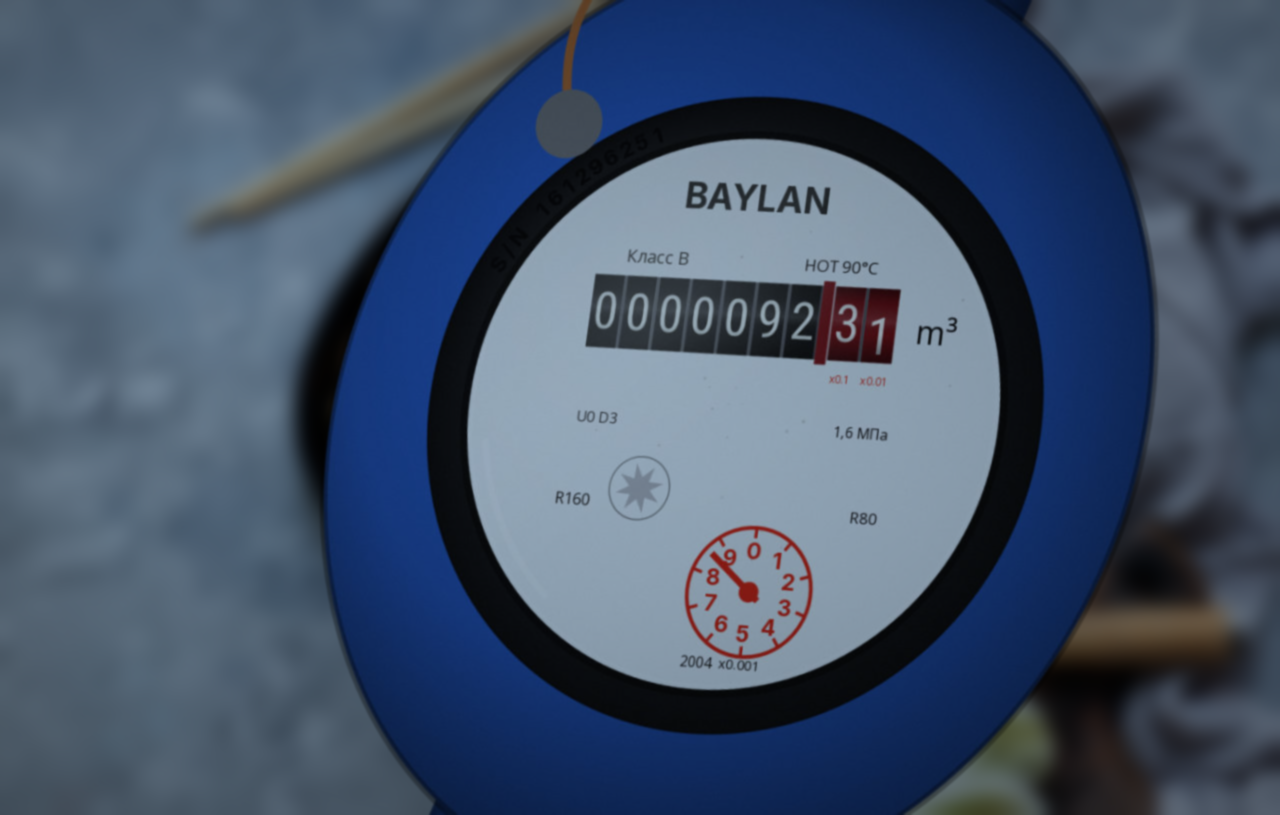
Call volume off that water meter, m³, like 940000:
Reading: 92.308
